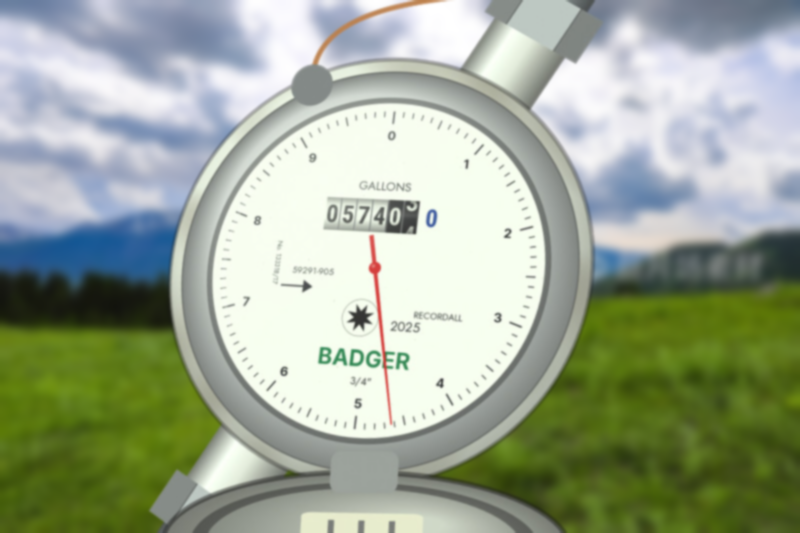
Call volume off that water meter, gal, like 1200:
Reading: 574034.6
